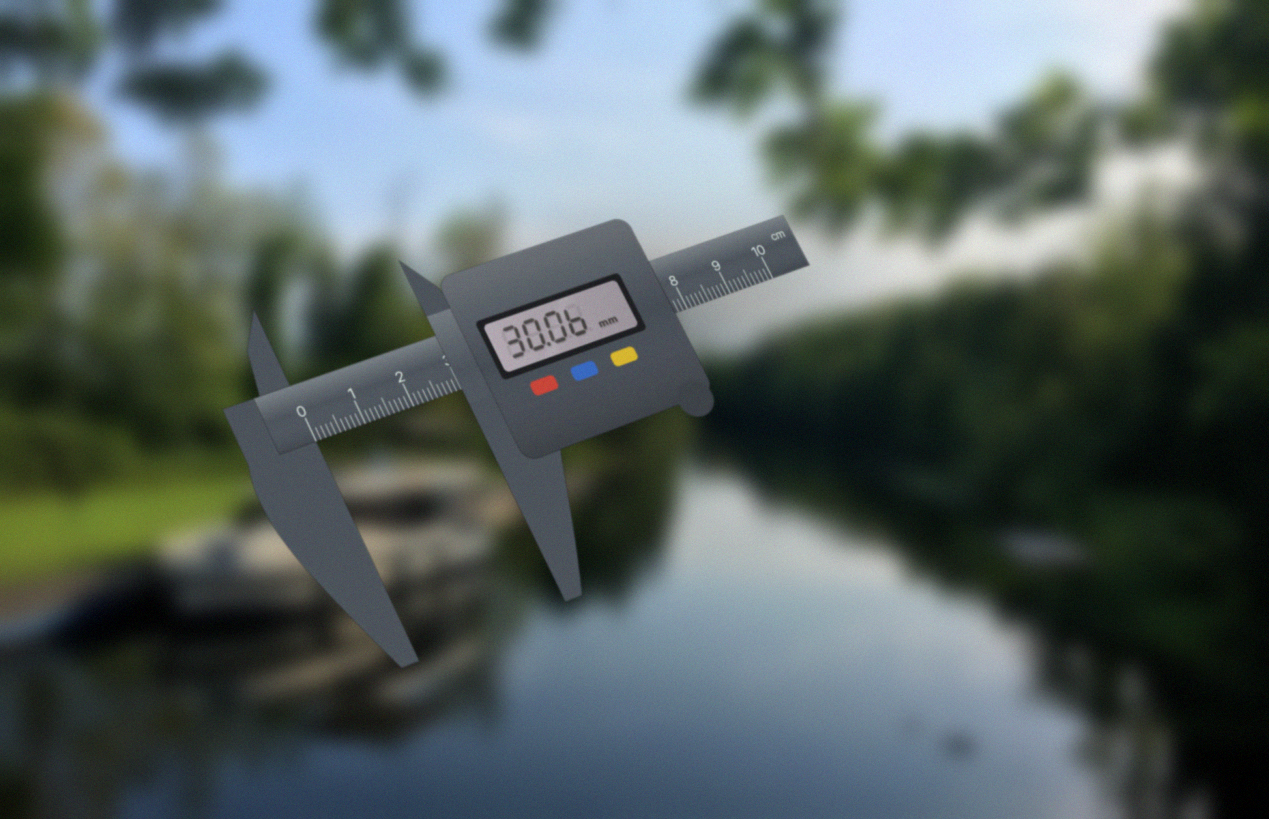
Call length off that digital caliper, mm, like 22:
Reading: 30.06
